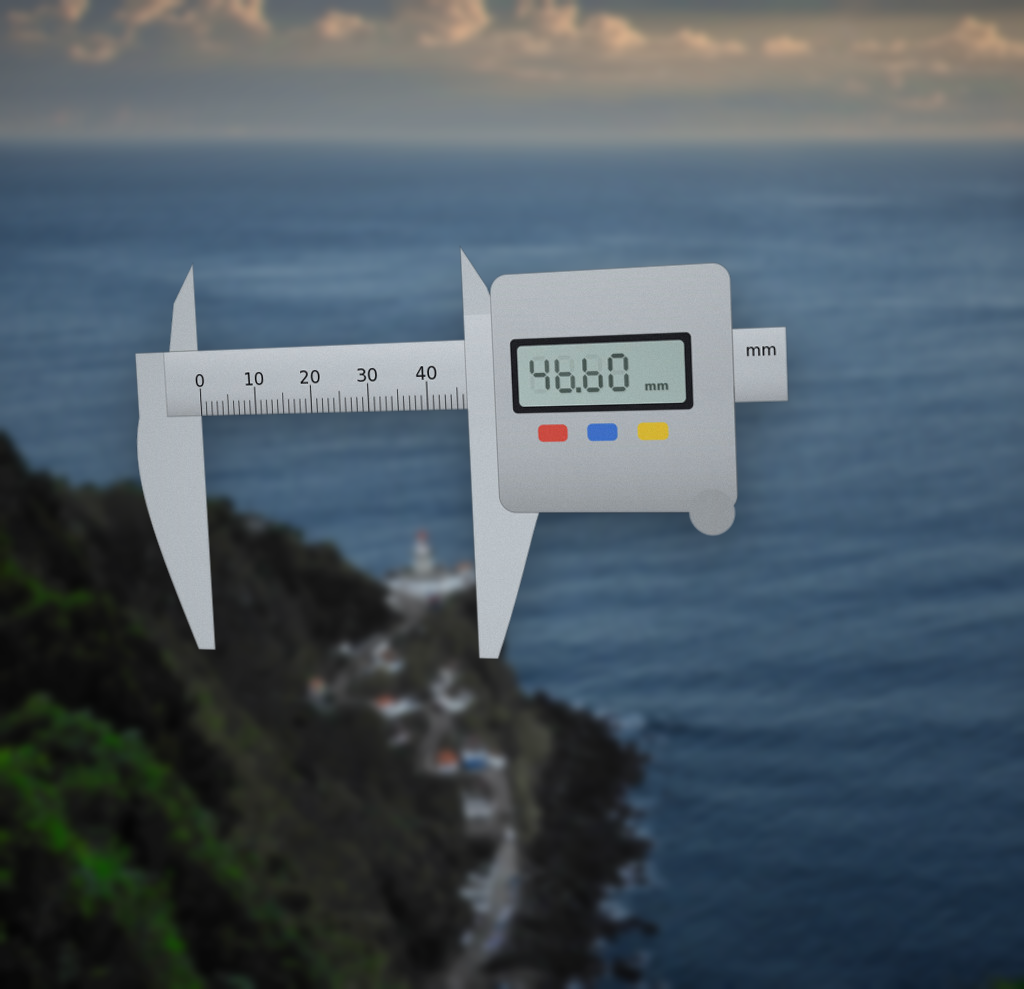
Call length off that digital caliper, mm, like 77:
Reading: 46.60
